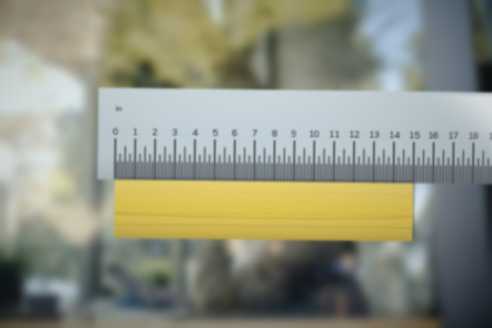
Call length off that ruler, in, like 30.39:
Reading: 15
